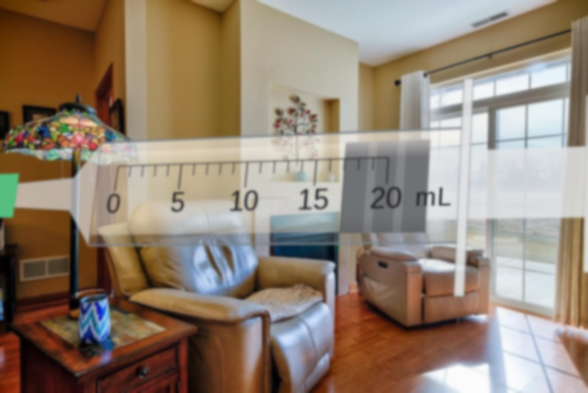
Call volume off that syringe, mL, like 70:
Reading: 17
